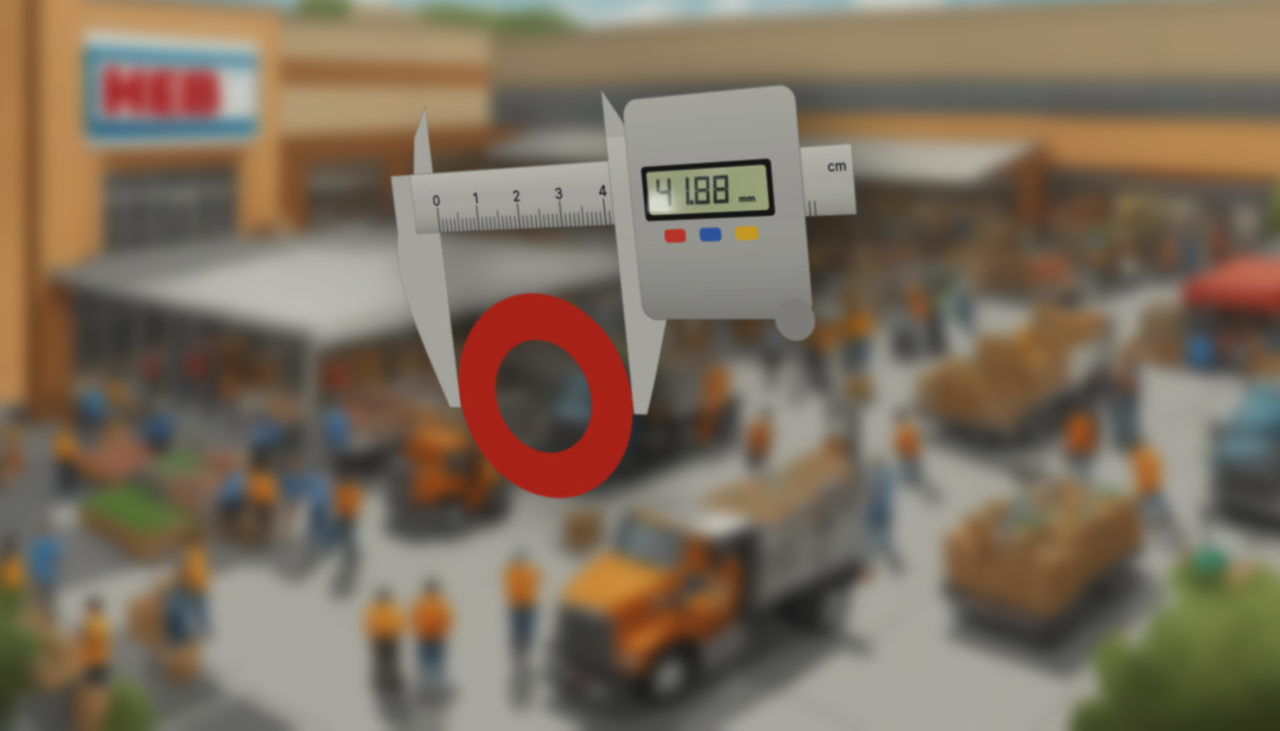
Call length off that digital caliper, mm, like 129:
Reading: 41.88
